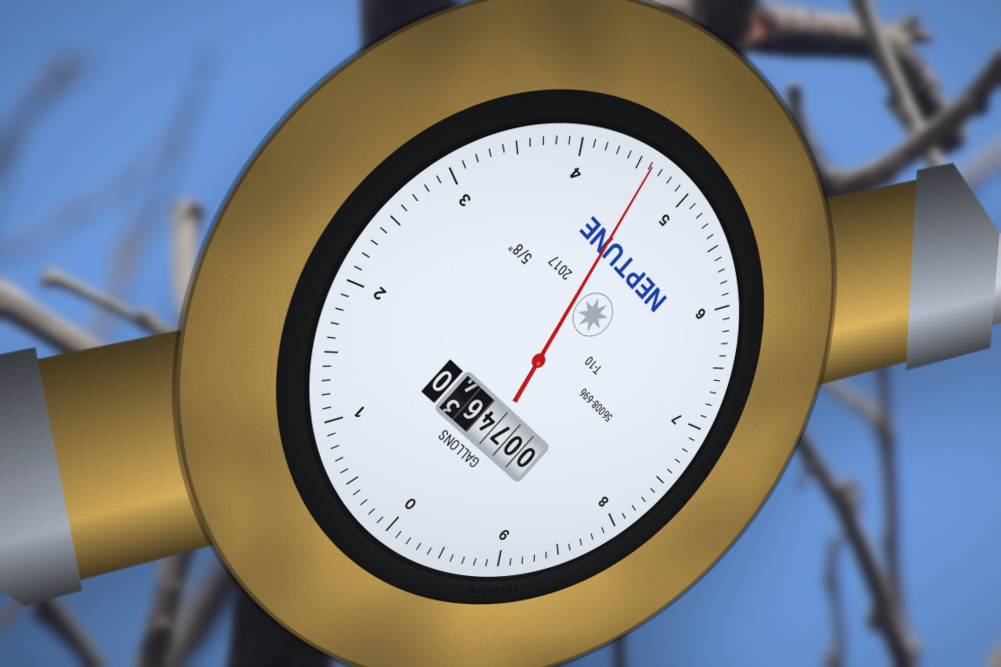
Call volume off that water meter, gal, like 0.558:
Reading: 74634.6
